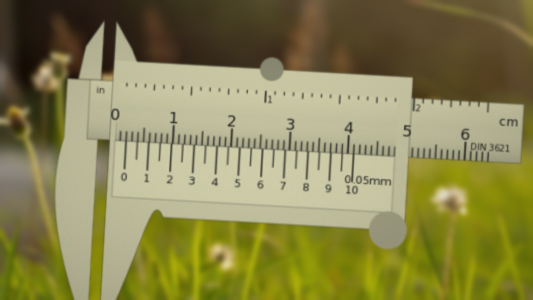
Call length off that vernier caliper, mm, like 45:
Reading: 2.0
